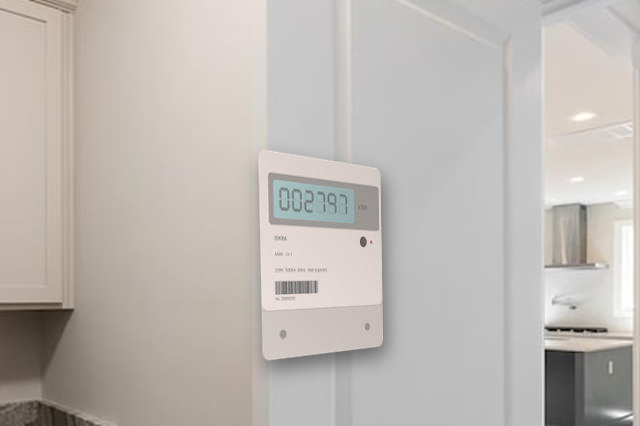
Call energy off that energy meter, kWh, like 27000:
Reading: 2797
